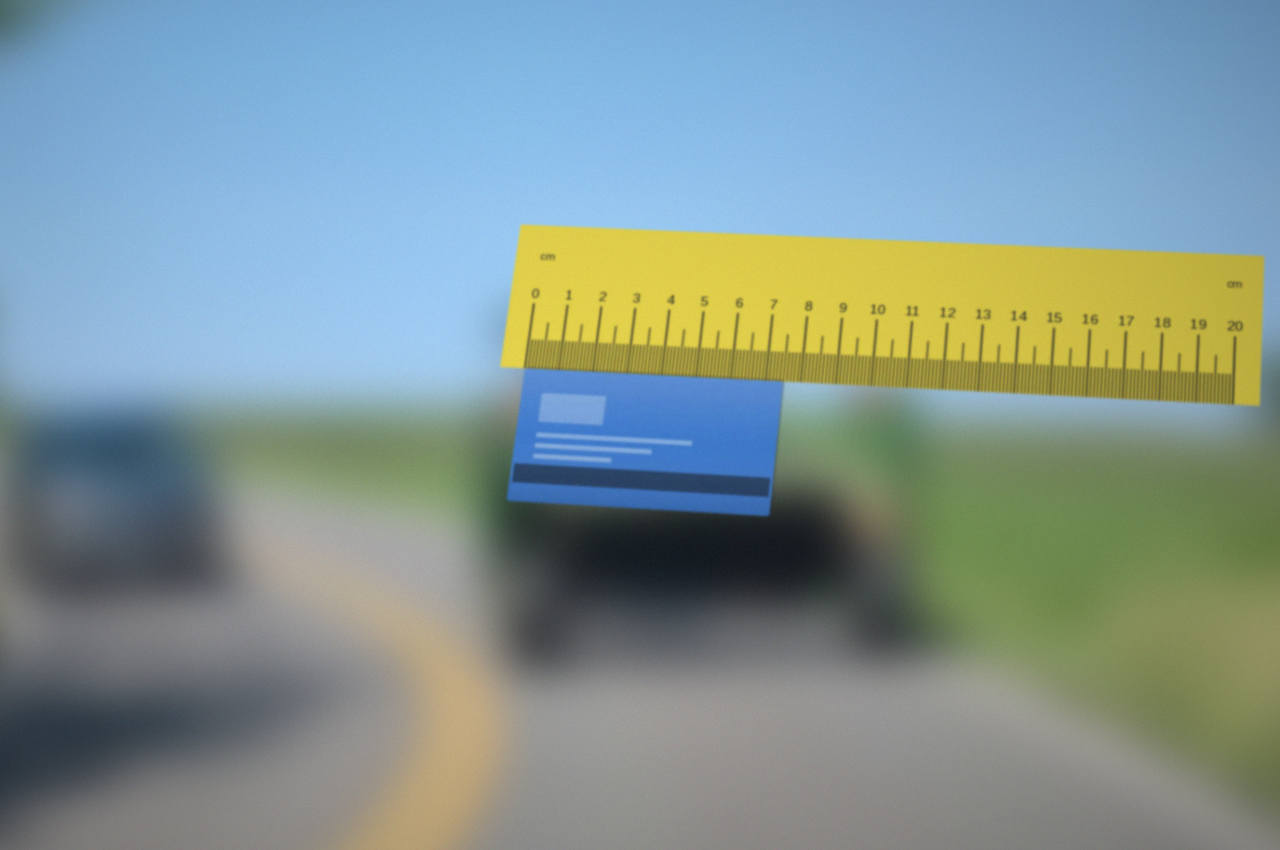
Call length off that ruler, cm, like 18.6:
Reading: 7.5
